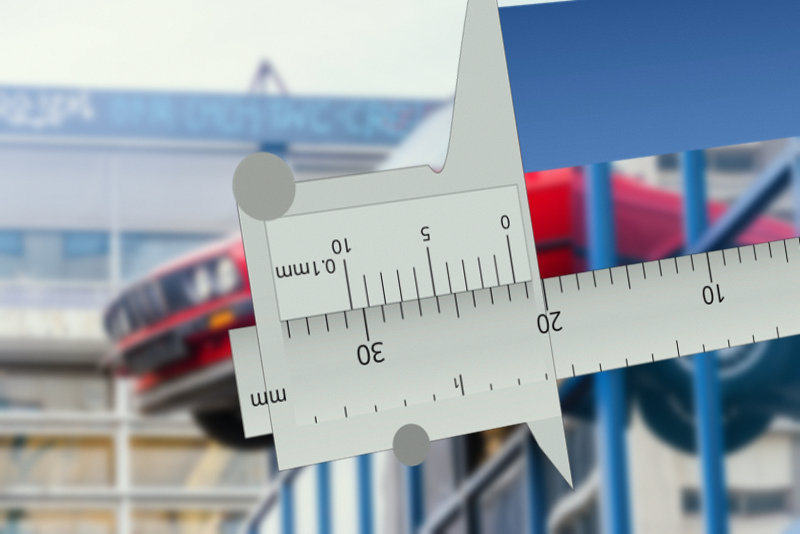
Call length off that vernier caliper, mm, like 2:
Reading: 21.6
